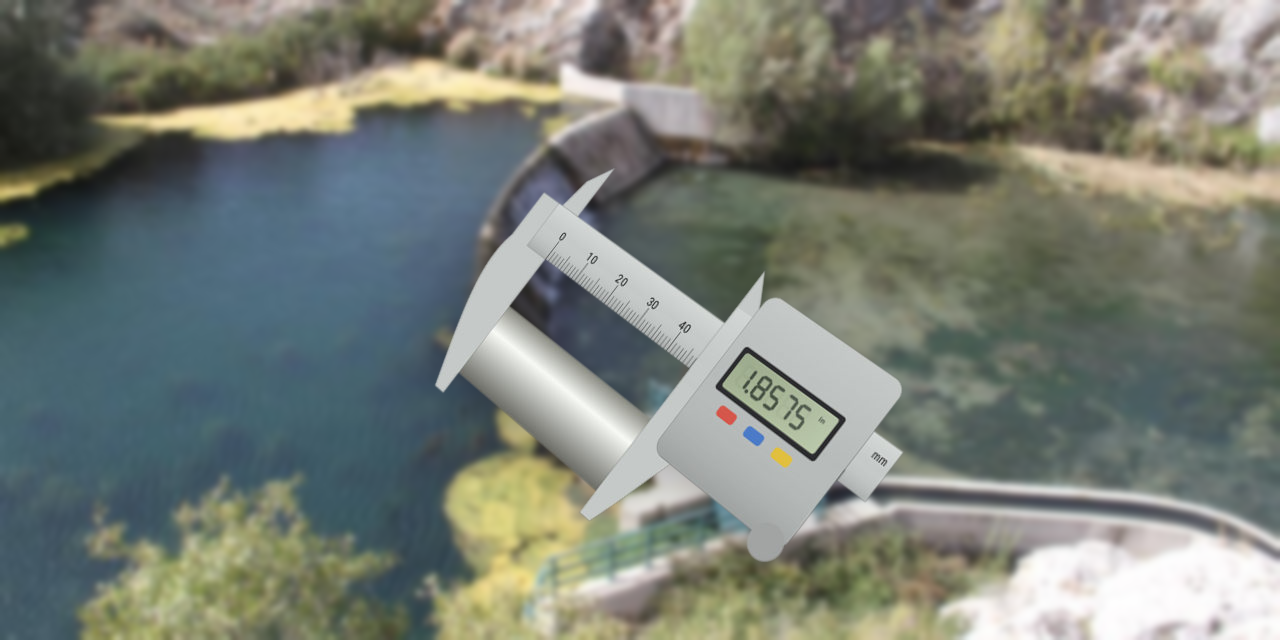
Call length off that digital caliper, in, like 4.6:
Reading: 1.8575
